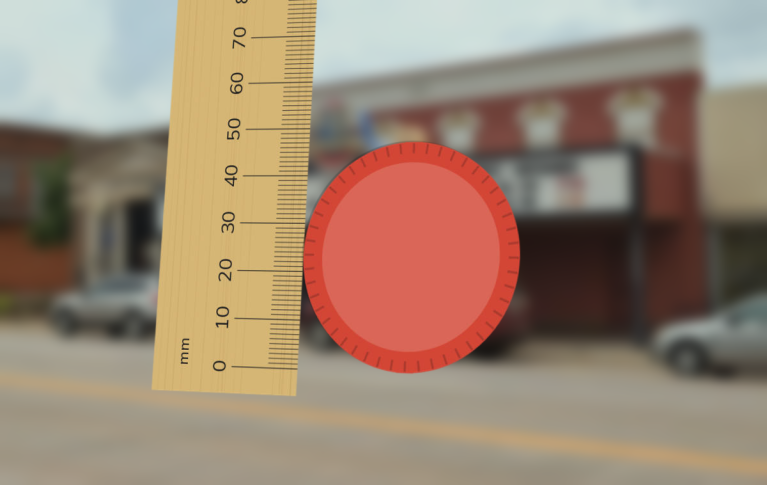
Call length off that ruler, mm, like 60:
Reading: 47
